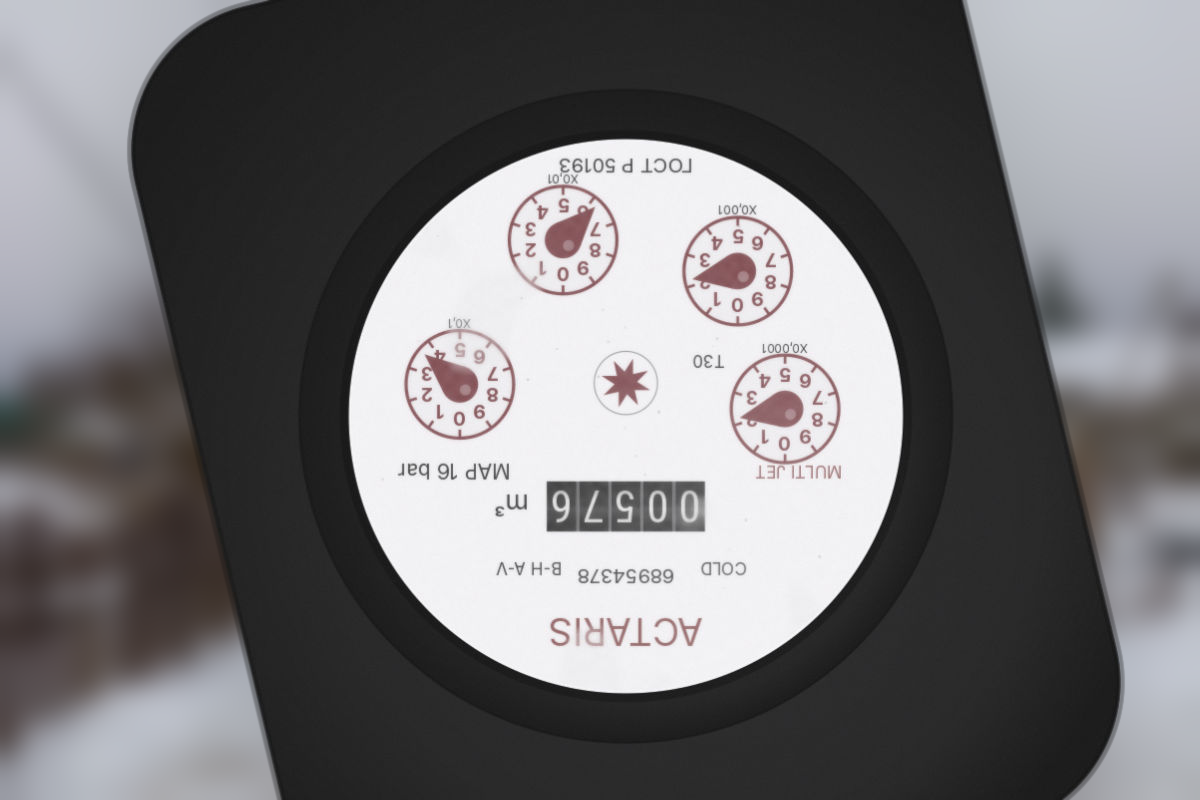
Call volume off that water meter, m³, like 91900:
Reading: 576.3622
